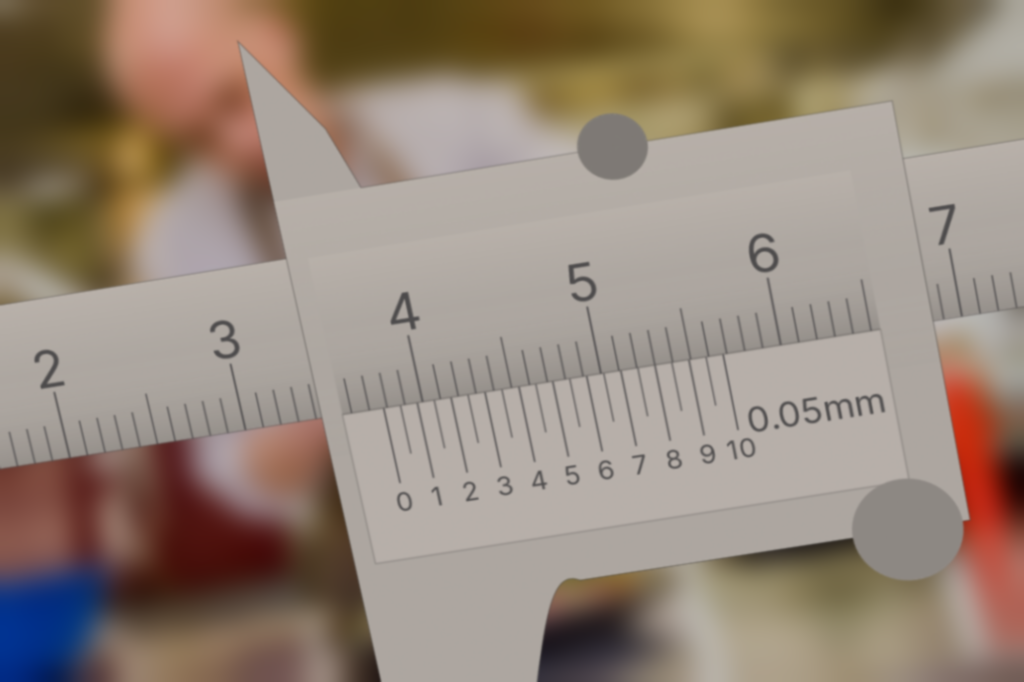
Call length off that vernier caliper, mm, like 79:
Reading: 37.8
